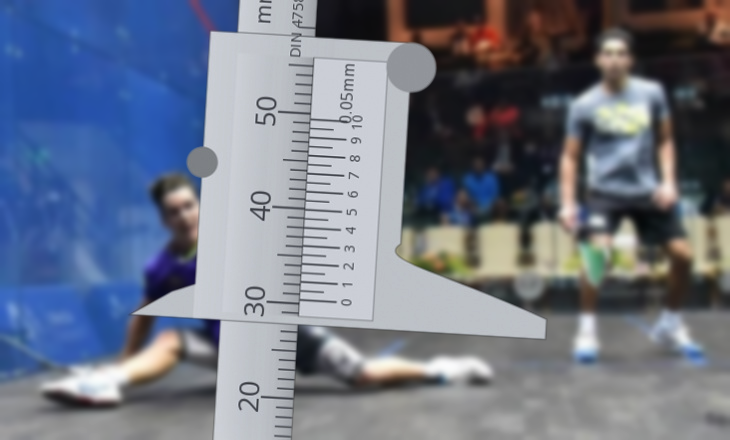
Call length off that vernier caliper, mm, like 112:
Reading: 30.4
